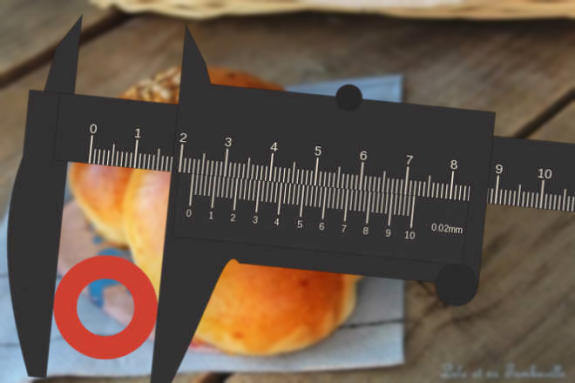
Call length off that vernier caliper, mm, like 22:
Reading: 23.0
